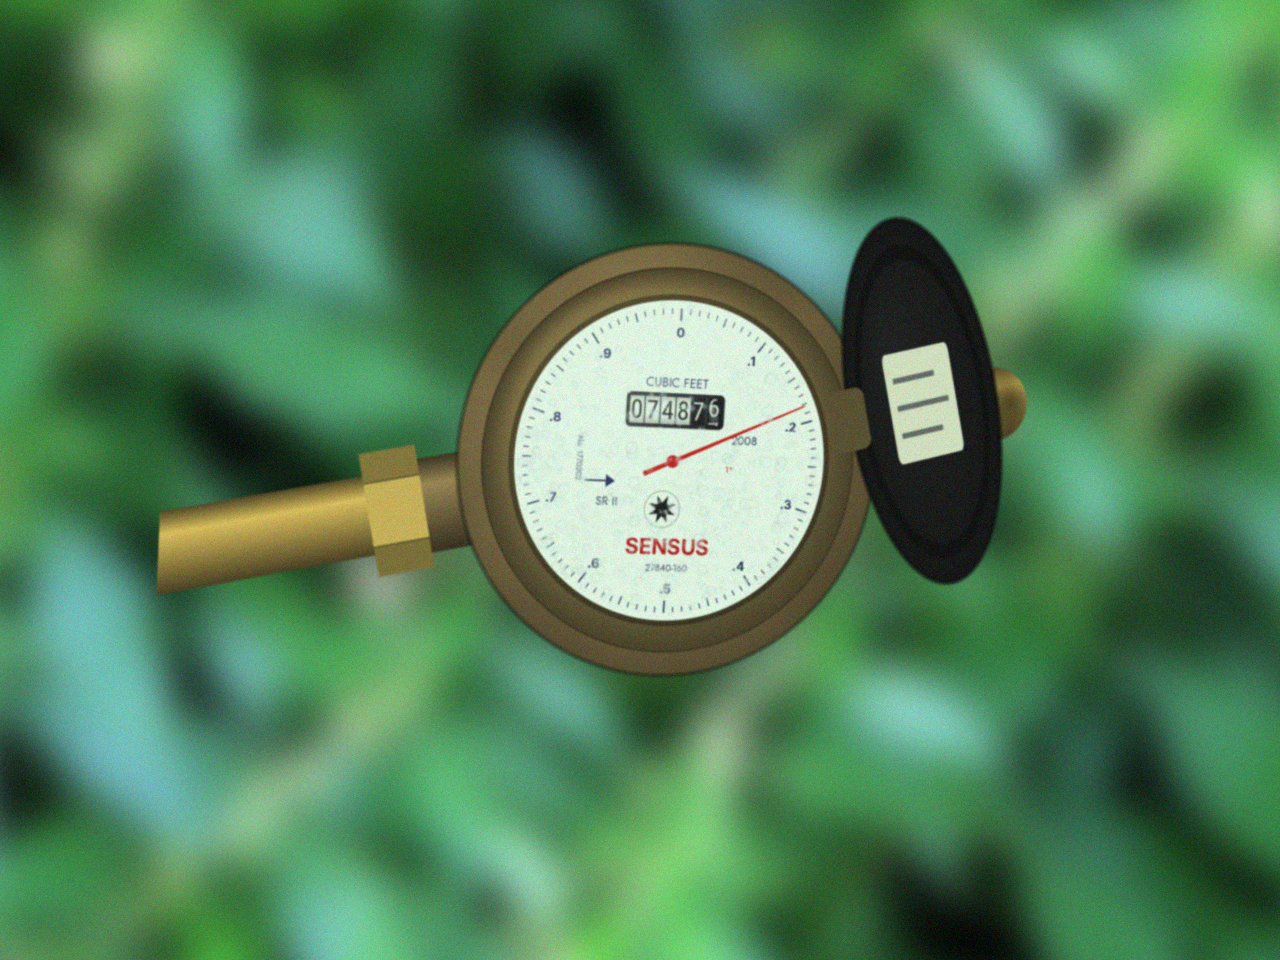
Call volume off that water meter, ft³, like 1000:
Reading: 74876.18
